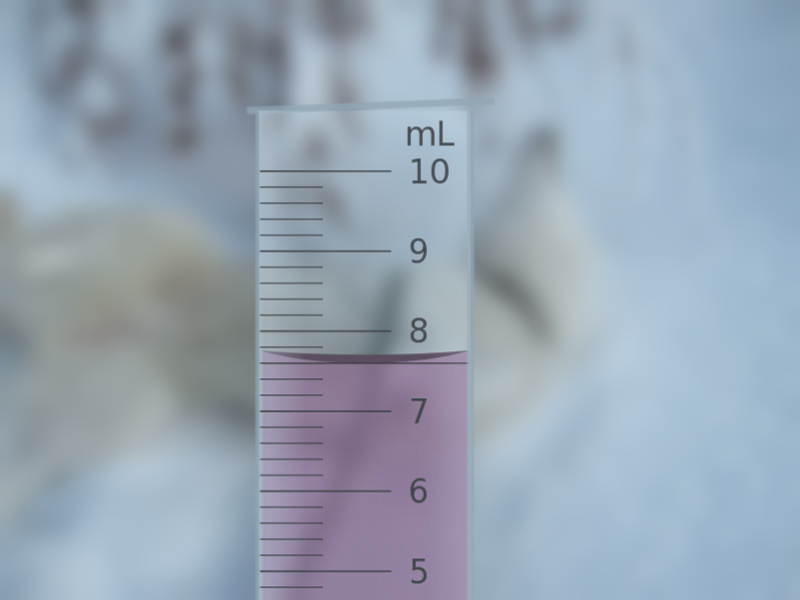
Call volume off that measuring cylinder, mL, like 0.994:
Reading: 7.6
